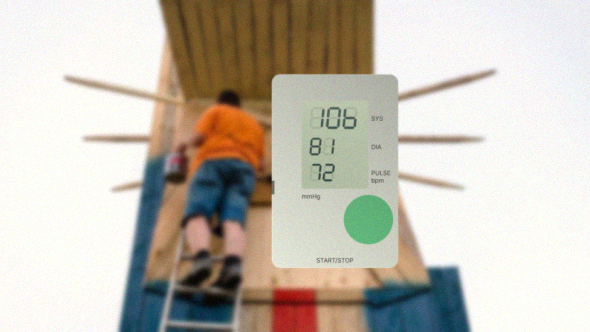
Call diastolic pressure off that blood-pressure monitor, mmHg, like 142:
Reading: 81
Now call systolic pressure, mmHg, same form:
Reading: 106
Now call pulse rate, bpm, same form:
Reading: 72
